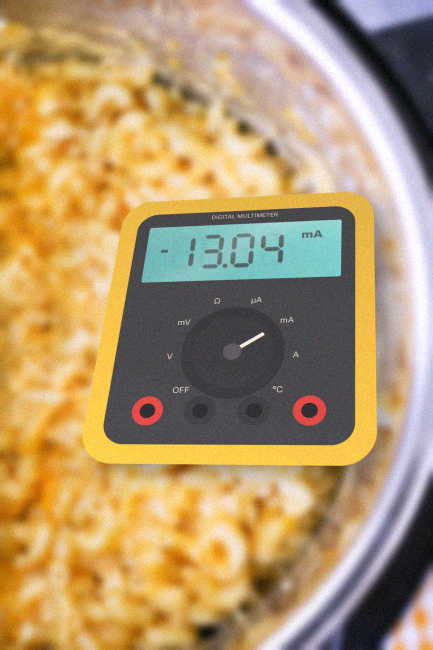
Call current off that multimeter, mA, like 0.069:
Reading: -13.04
